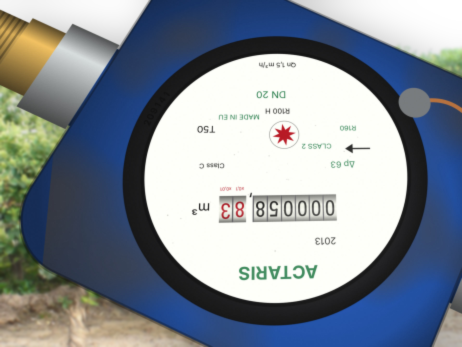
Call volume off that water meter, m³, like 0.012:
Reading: 58.83
